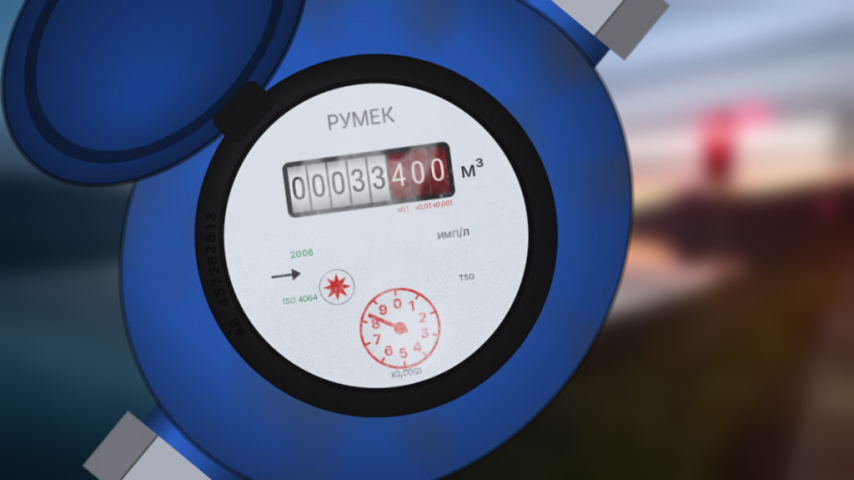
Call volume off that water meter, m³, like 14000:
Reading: 33.4008
